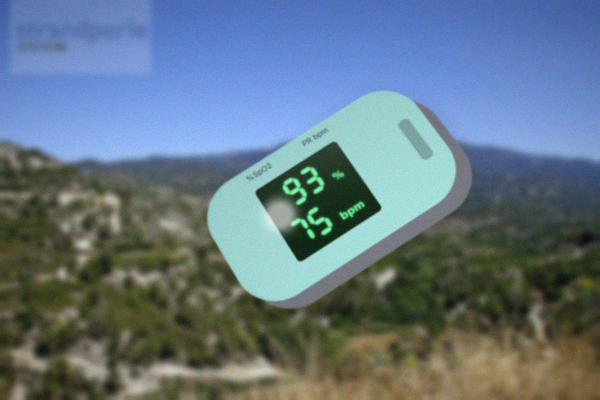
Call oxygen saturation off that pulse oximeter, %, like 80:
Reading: 93
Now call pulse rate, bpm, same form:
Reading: 75
